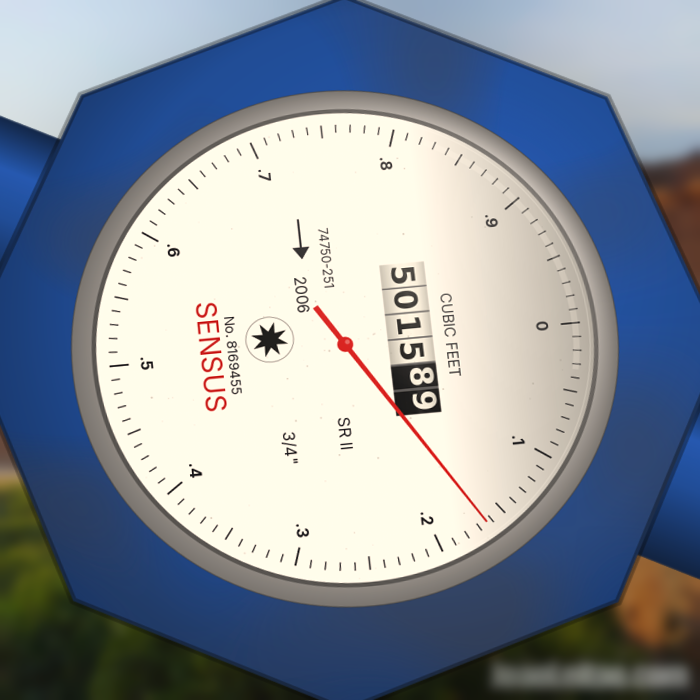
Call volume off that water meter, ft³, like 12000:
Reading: 501589.16
